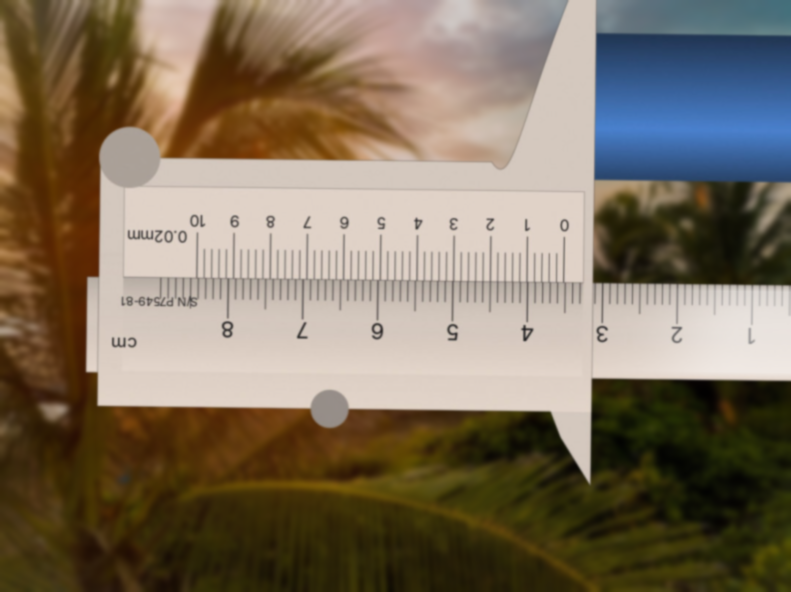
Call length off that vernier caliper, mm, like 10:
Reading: 35.2
